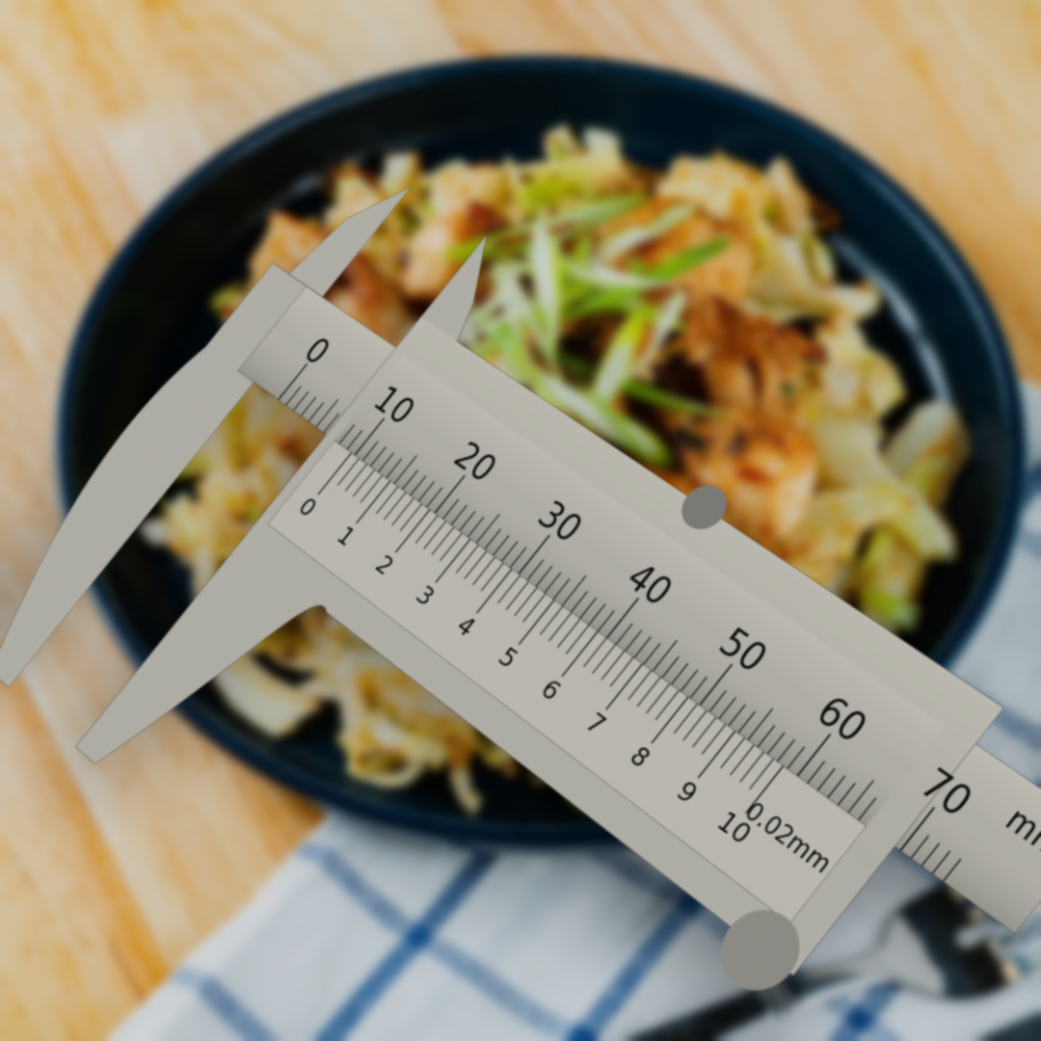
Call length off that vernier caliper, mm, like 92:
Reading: 9.6
